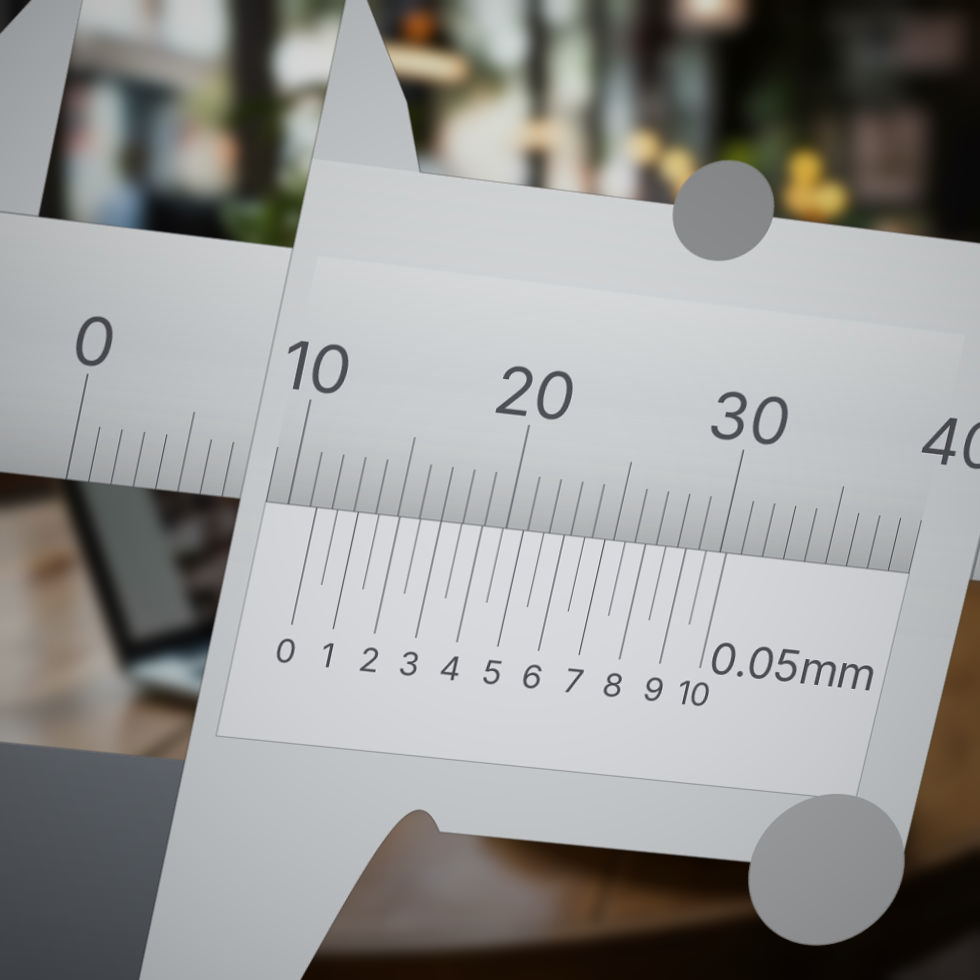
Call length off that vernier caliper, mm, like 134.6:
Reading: 11.3
